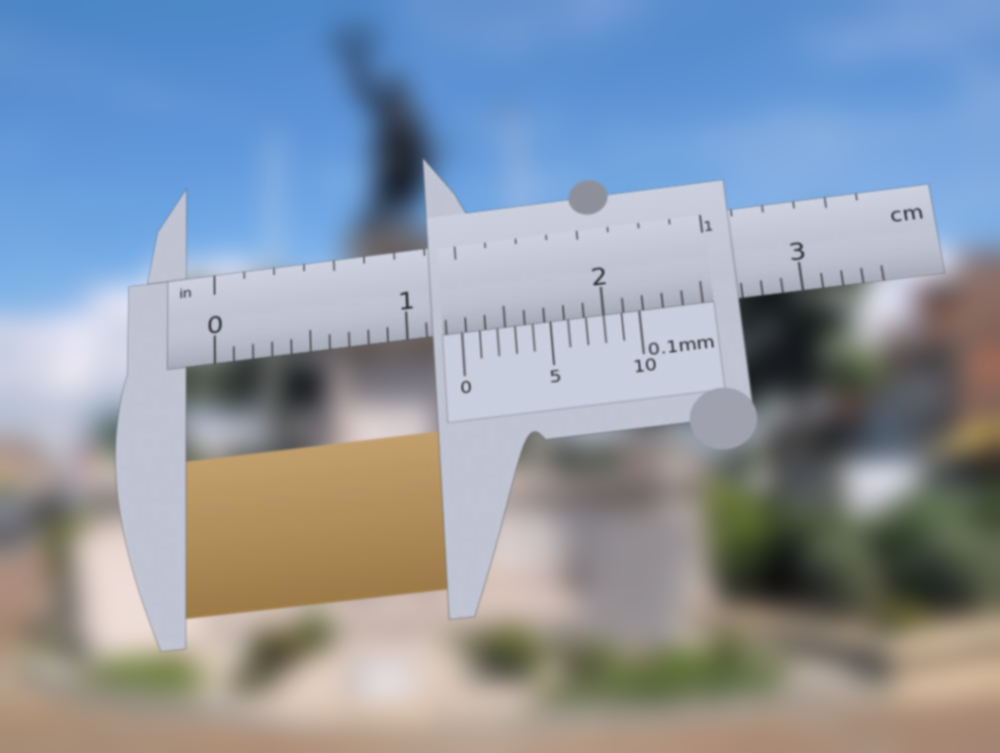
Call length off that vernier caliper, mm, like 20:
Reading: 12.8
